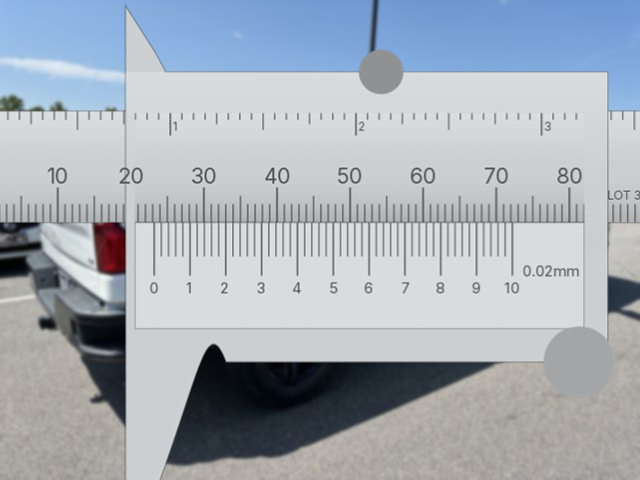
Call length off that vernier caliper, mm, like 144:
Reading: 23.2
